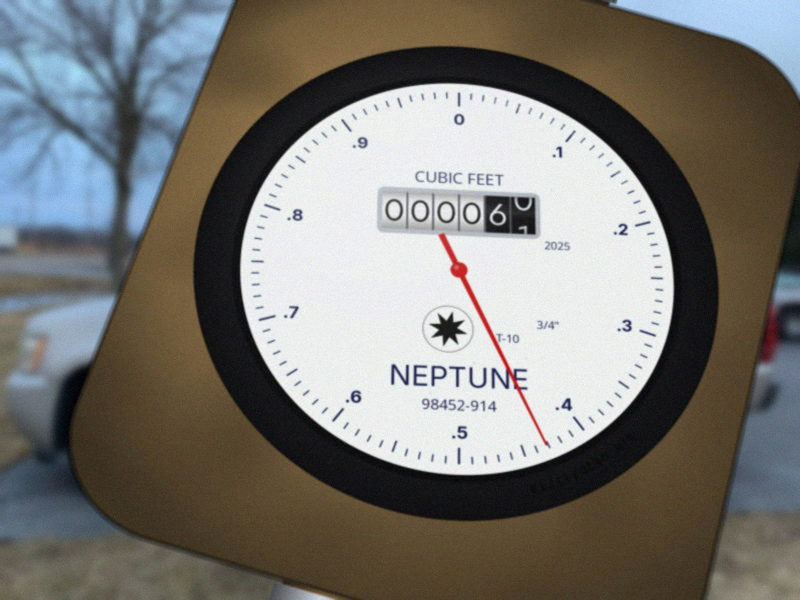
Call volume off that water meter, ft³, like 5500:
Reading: 60.43
